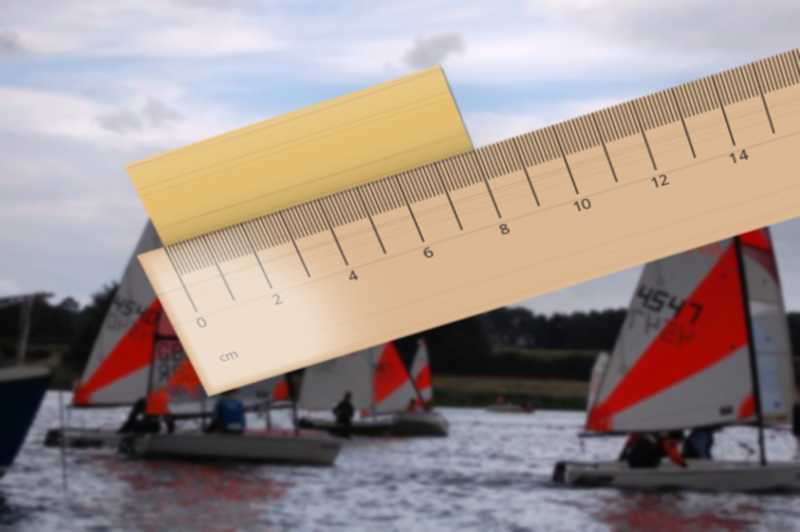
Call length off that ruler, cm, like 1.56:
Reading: 8
